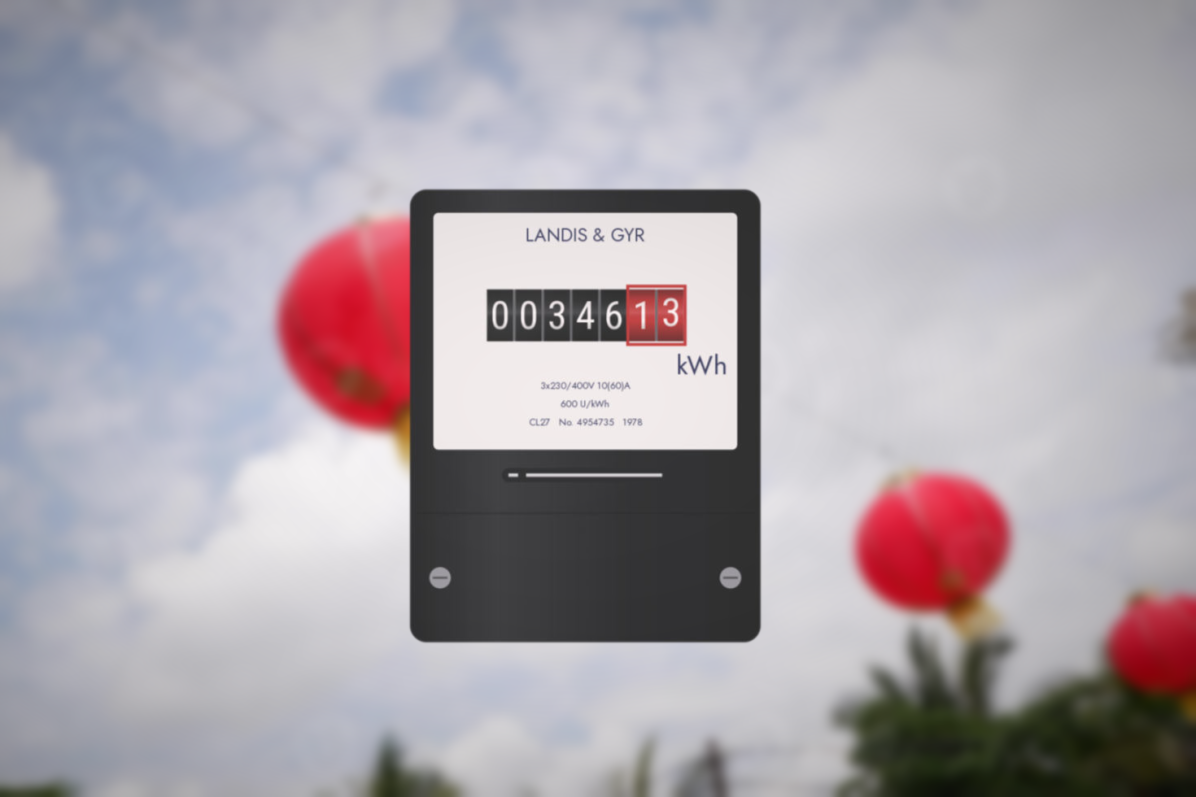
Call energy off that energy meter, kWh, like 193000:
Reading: 346.13
